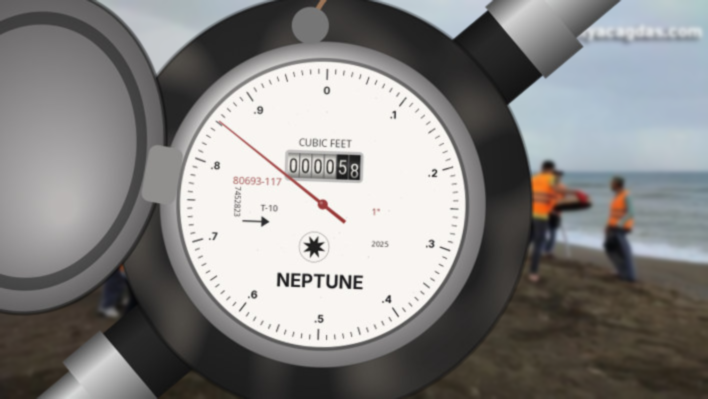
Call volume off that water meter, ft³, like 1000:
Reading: 57.85
